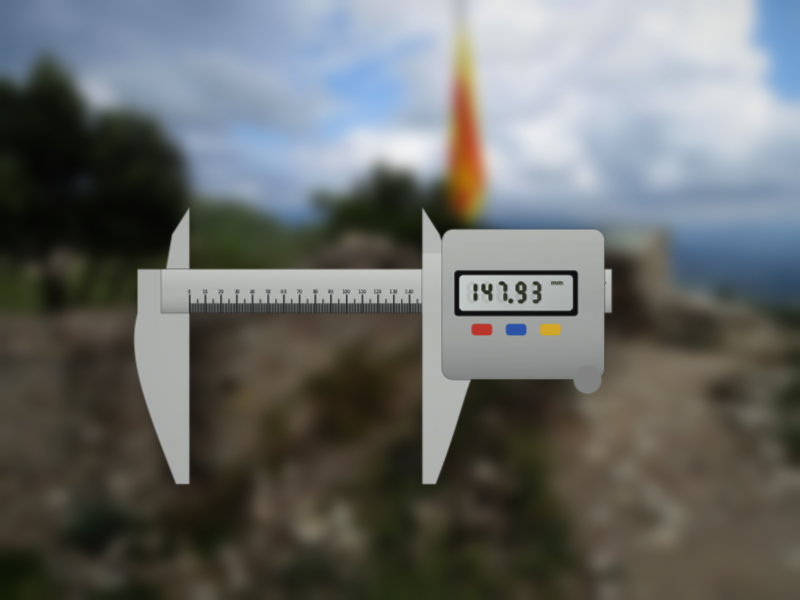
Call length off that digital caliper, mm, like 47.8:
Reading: 147.93
